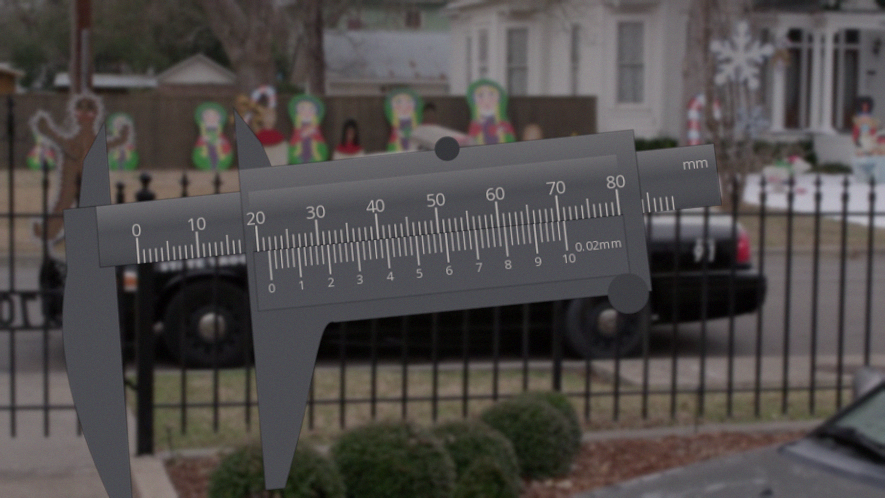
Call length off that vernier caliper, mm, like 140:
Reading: 21.8
